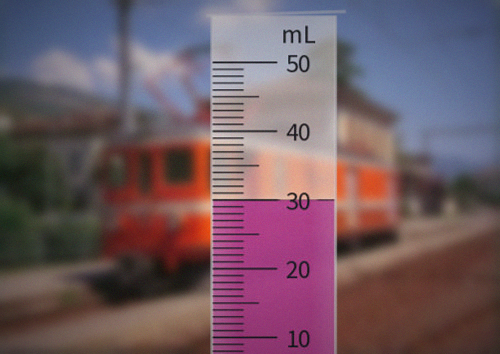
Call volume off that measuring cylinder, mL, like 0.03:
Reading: 30
